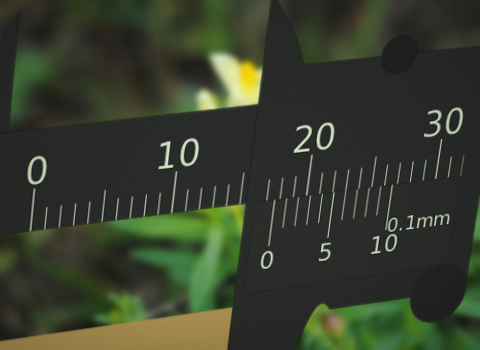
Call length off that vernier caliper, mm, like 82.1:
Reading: 17.6
